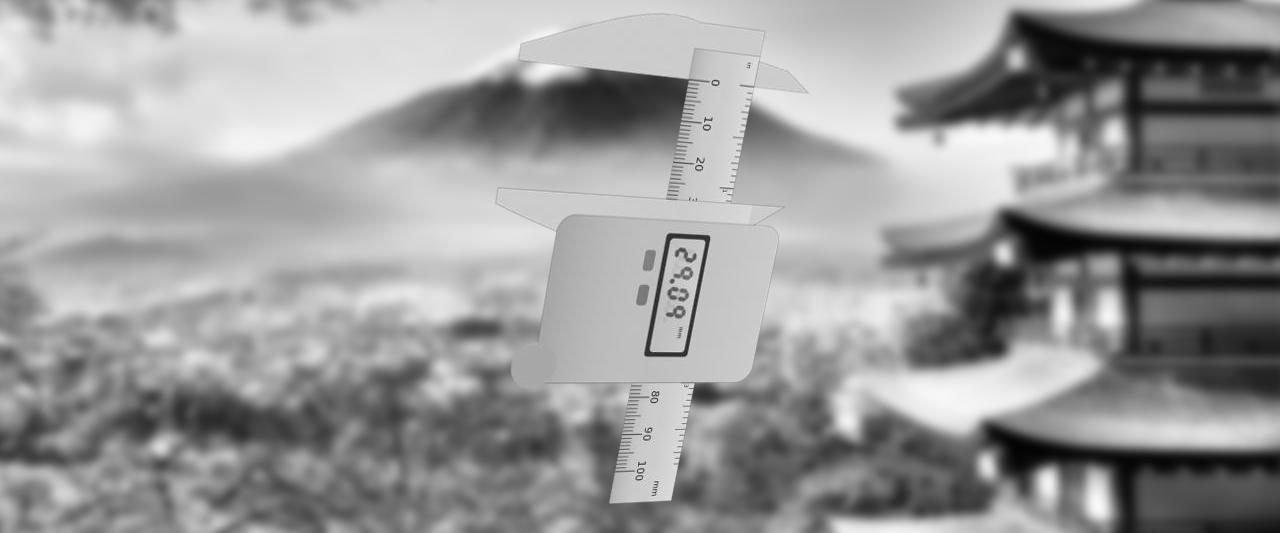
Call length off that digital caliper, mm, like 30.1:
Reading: 29.09
